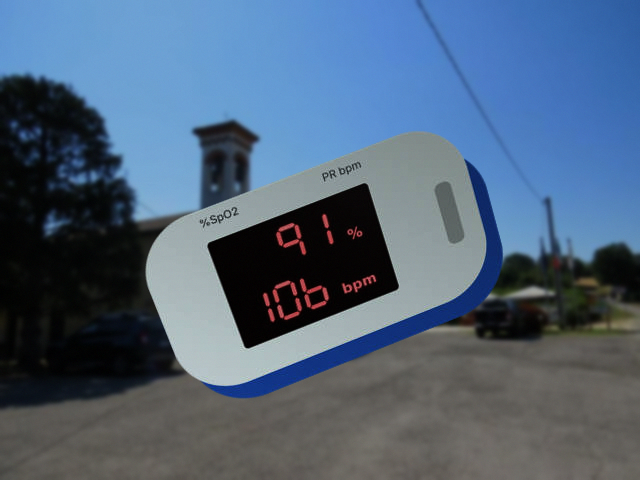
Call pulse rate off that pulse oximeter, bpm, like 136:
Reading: 106
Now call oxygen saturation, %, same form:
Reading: 91
